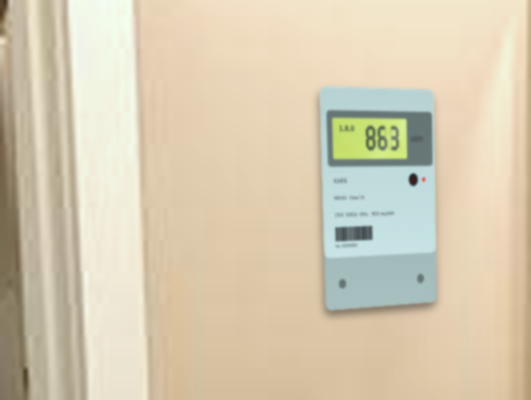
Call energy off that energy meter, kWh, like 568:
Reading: 863
